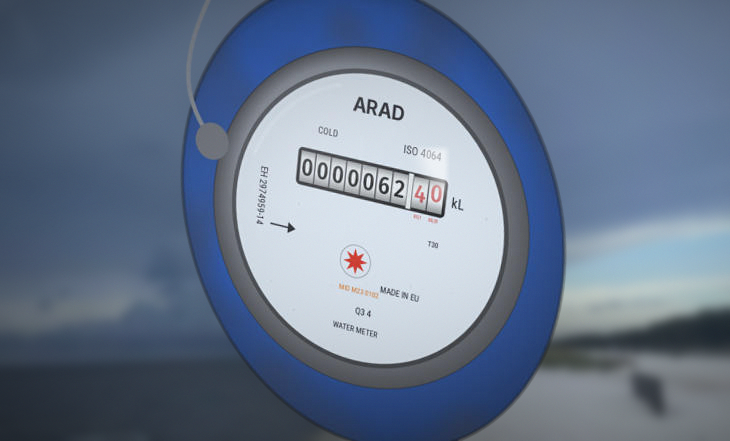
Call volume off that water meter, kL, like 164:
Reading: 62.40
